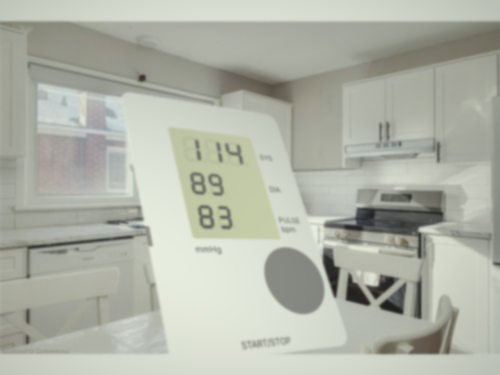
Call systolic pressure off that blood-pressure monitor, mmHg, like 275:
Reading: 114
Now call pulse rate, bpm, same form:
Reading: 83
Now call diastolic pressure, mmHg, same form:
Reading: 89
